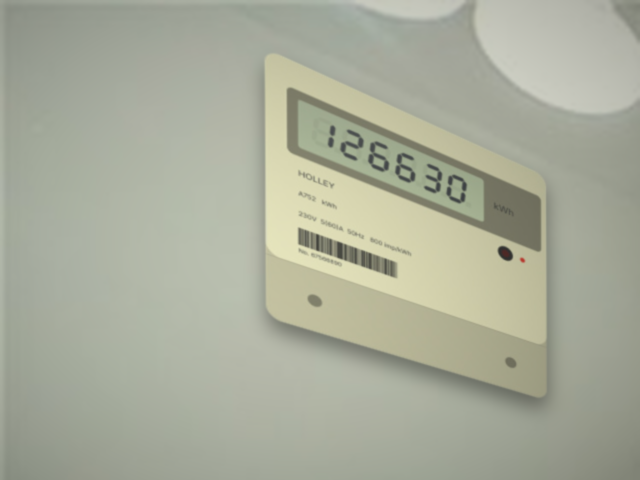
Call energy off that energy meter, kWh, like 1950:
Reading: 126630
